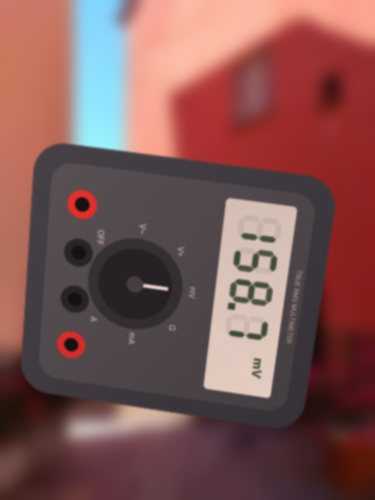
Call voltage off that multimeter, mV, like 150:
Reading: 158.7
